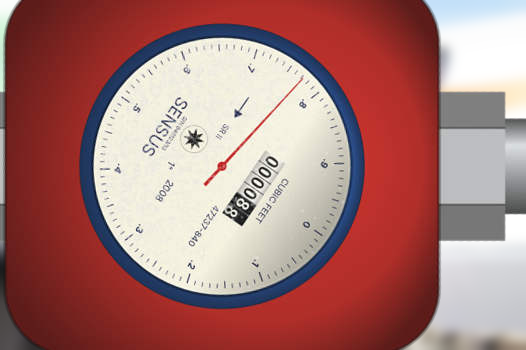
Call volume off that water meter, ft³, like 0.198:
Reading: 87.77
